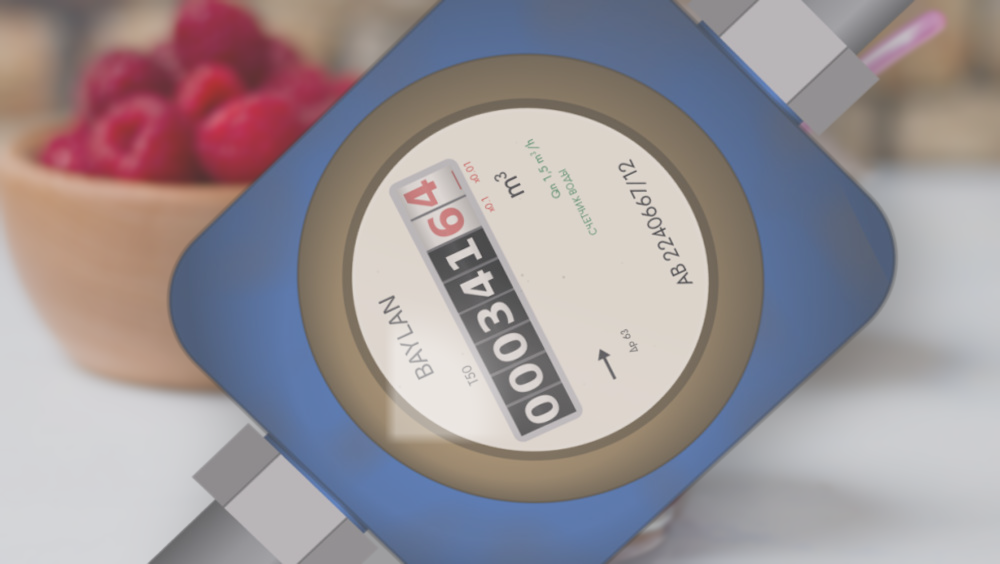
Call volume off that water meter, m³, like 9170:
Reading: 341.64
